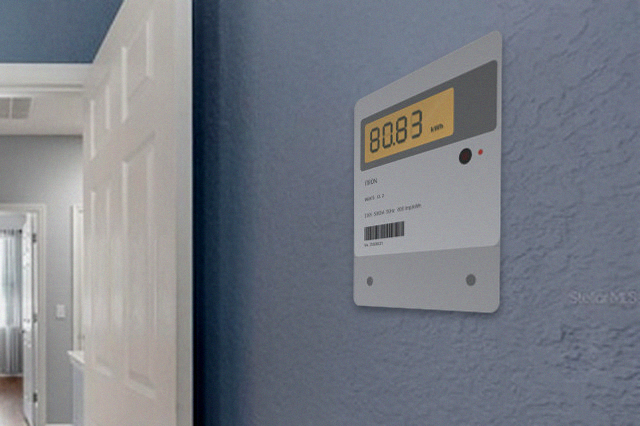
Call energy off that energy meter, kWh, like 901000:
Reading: 80.83
